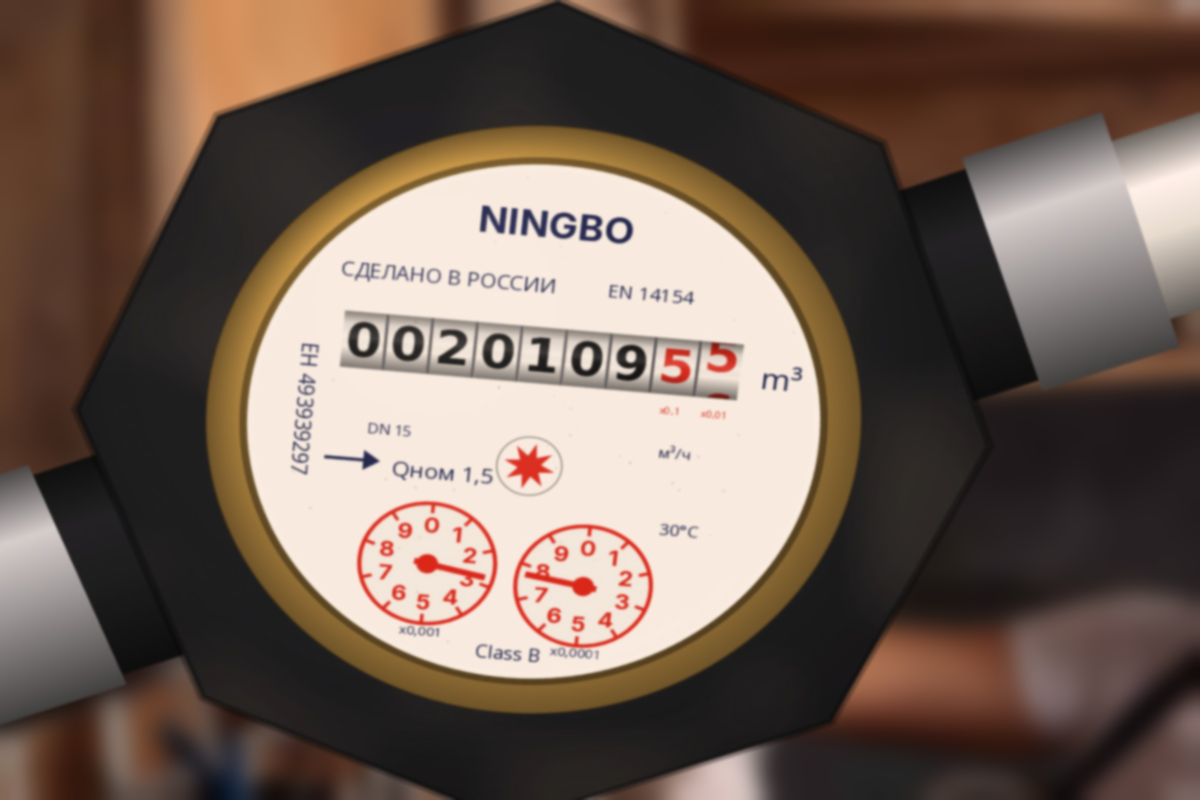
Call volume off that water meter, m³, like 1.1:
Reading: 20109.5527
